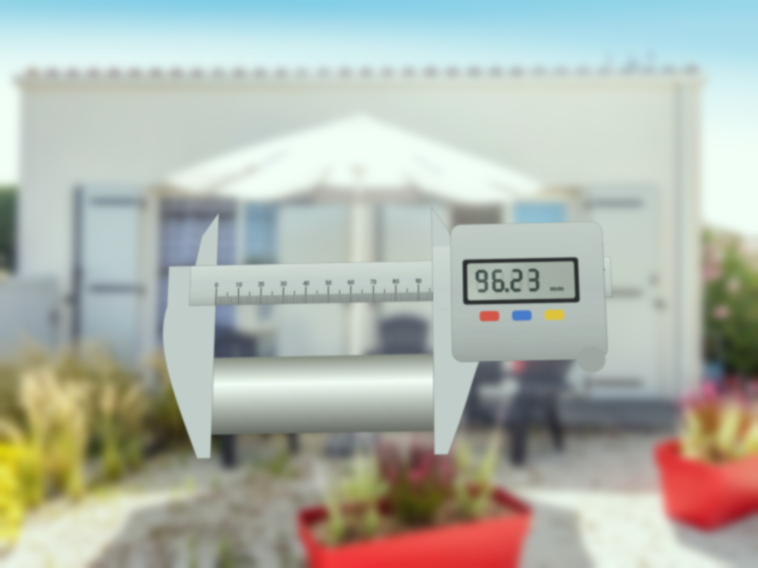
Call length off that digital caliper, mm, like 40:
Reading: 96.23
